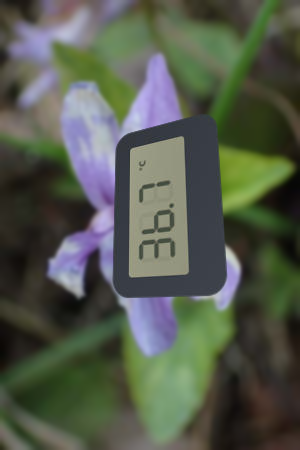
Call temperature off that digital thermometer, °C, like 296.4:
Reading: 36.7
